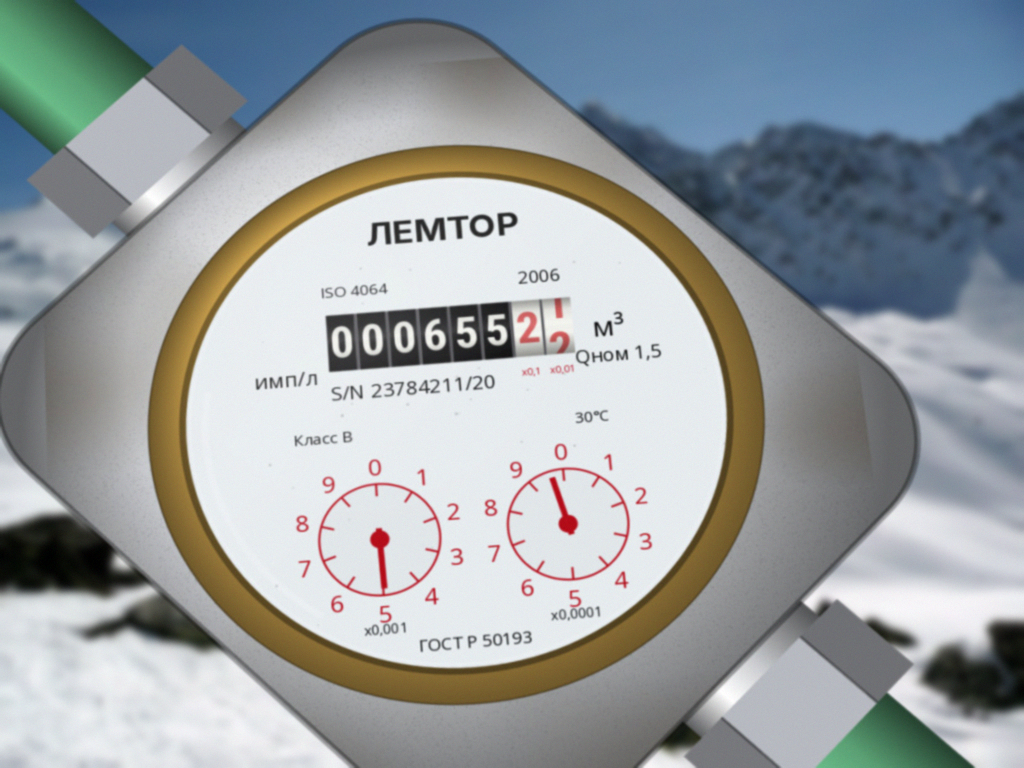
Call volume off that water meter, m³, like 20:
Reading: 655.2149
